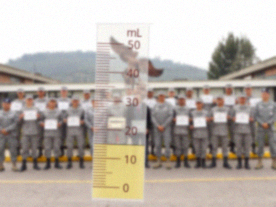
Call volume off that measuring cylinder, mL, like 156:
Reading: 15
